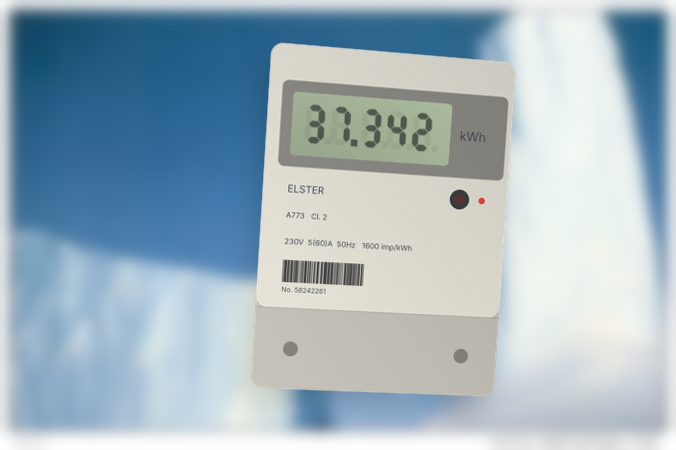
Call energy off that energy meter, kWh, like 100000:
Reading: 37.342
